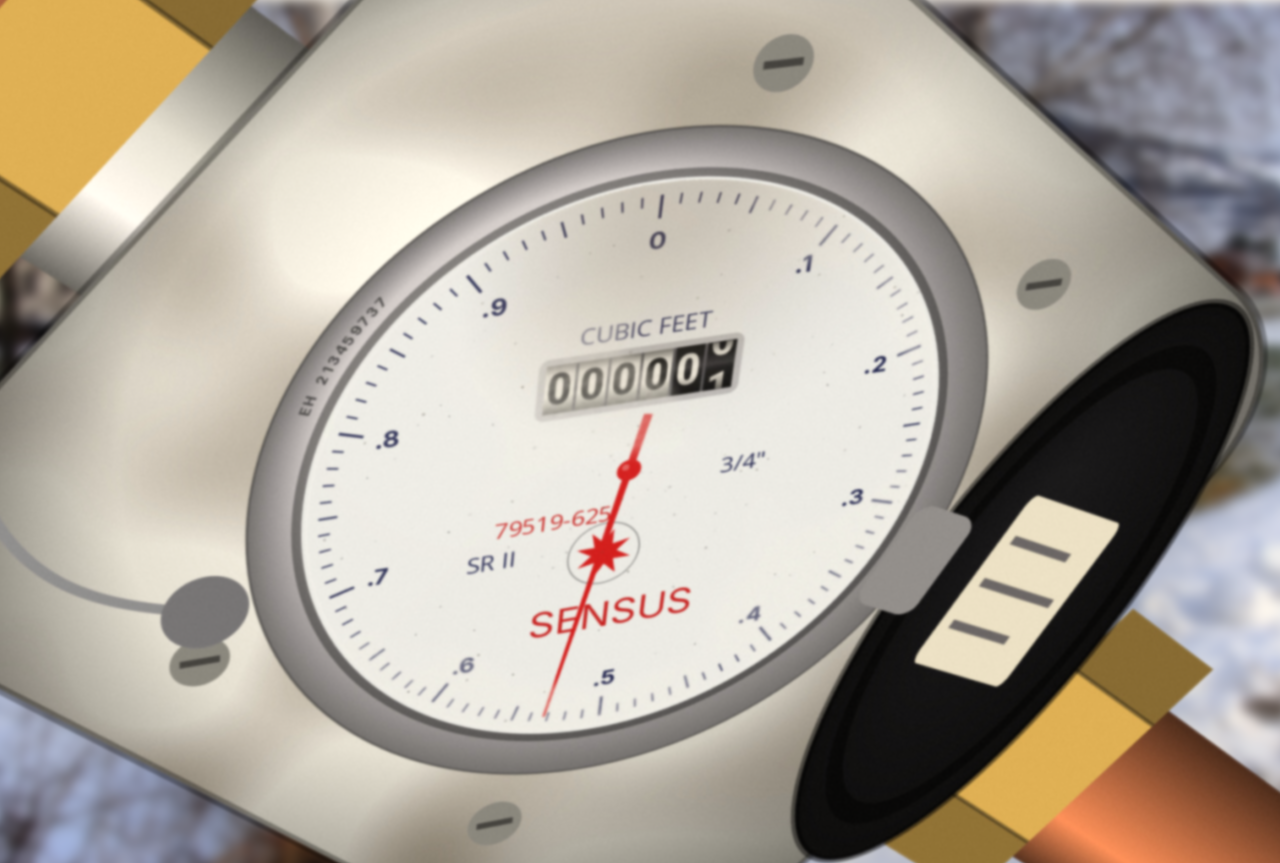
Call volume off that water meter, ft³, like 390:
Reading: 0.53
